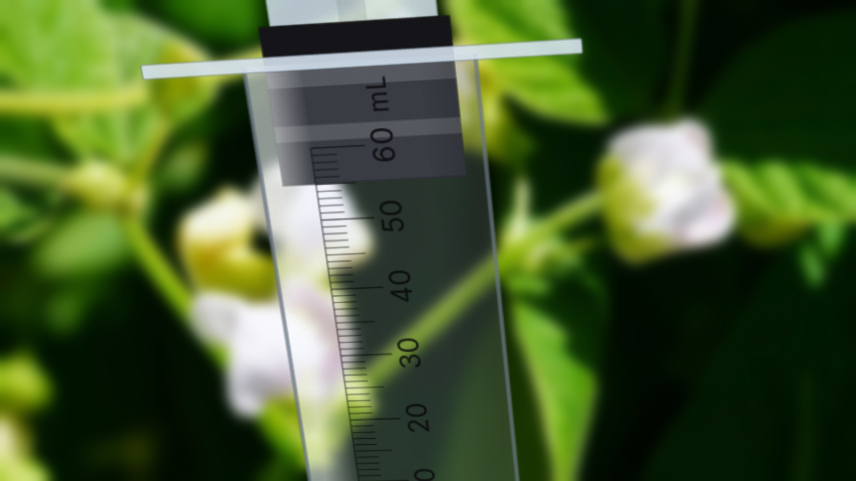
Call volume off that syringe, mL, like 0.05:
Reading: 55
